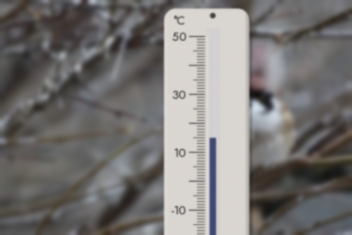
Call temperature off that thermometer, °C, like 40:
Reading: 15
